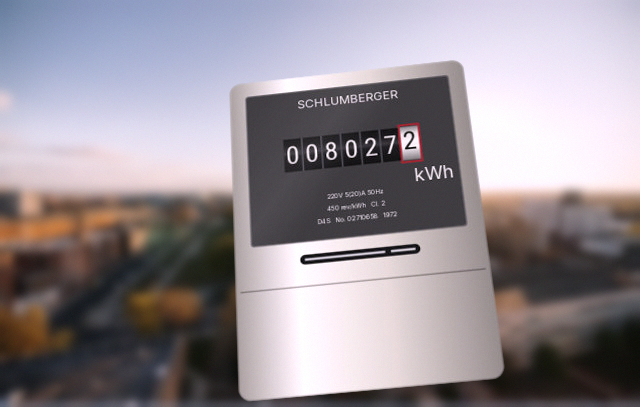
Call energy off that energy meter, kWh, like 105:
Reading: 8027.2
